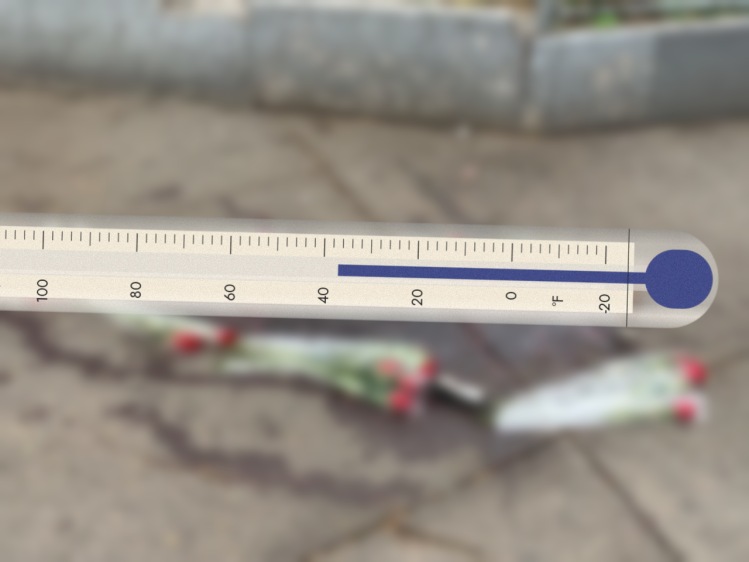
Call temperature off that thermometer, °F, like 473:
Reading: 37
